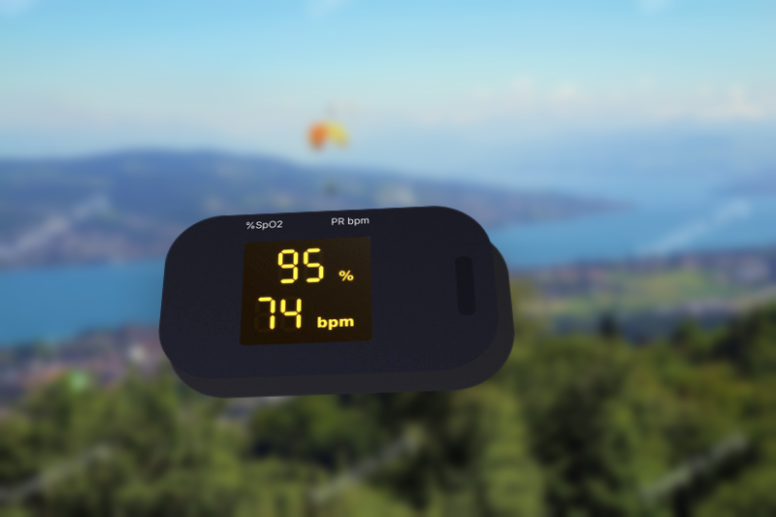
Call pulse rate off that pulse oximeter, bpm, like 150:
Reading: 74
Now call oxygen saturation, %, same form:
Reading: 95
